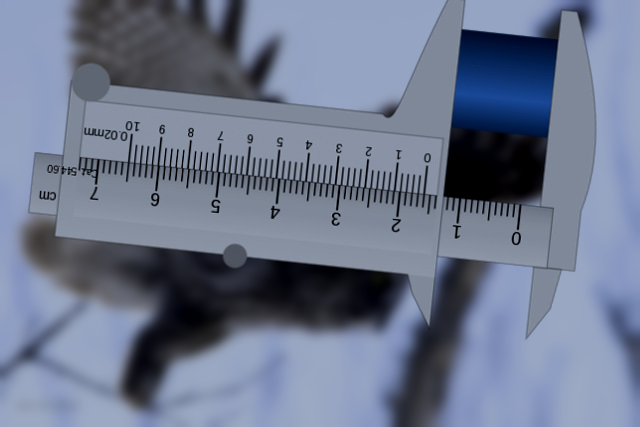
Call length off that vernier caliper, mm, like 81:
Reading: 16.0
